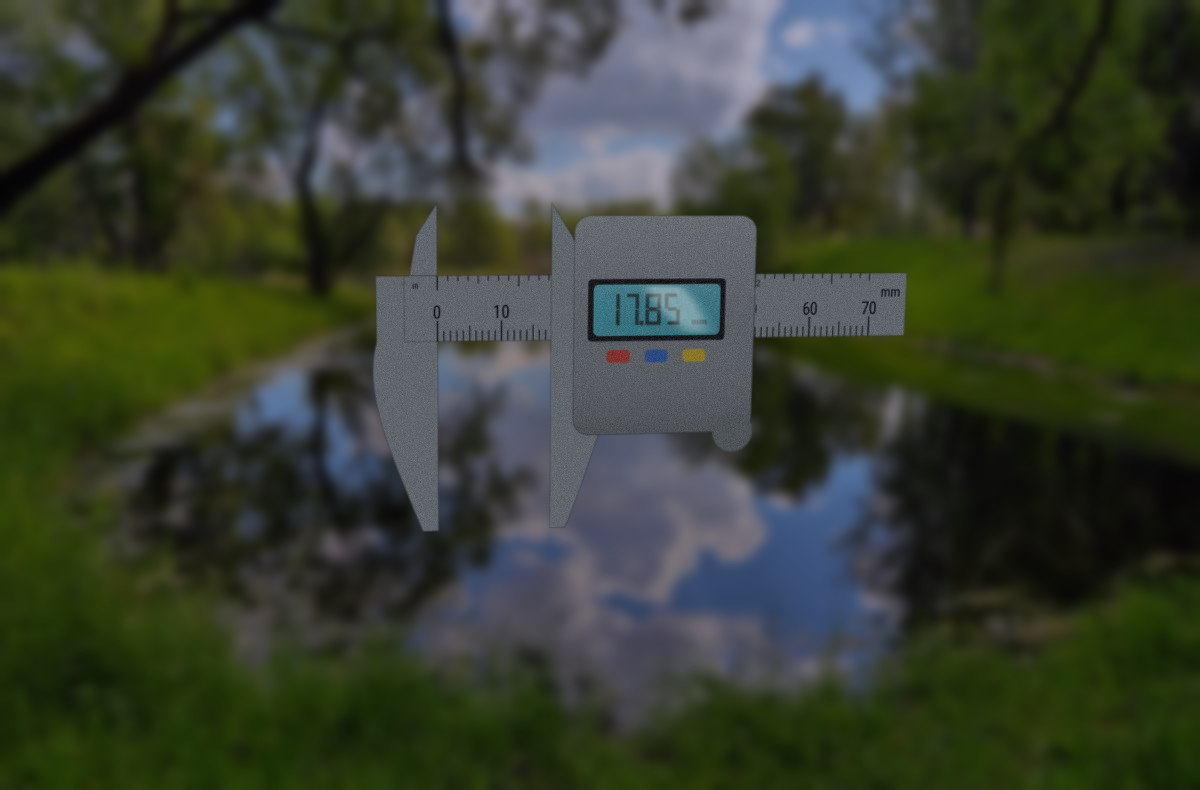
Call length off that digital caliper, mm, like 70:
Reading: 17.85
